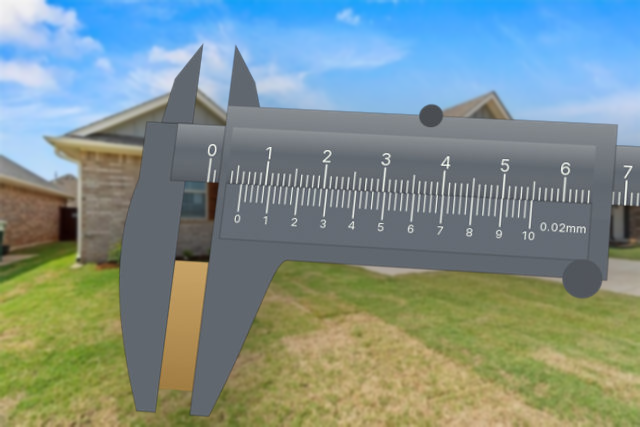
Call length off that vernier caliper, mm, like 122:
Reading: 5.8
